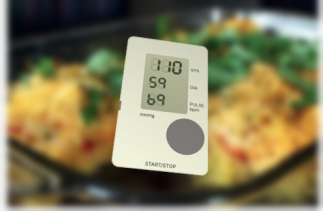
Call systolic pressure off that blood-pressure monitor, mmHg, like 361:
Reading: 110
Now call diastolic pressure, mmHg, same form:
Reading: 59
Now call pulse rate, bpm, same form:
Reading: 69
